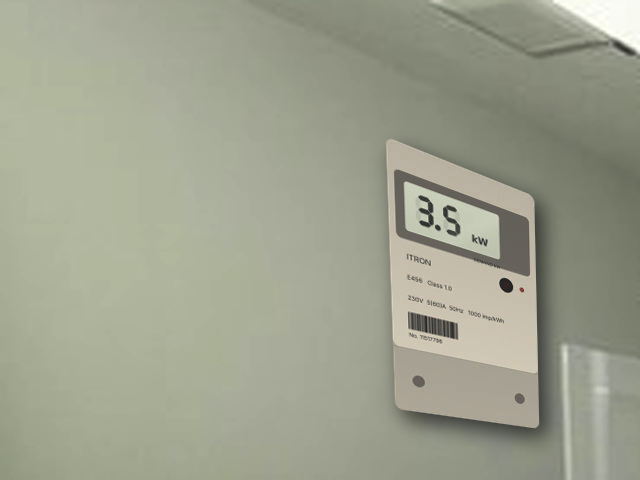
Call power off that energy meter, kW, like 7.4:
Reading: 3.5
